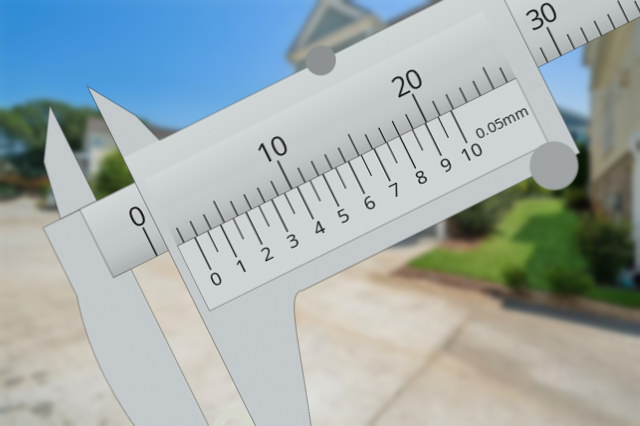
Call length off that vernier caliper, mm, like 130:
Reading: 2.8
